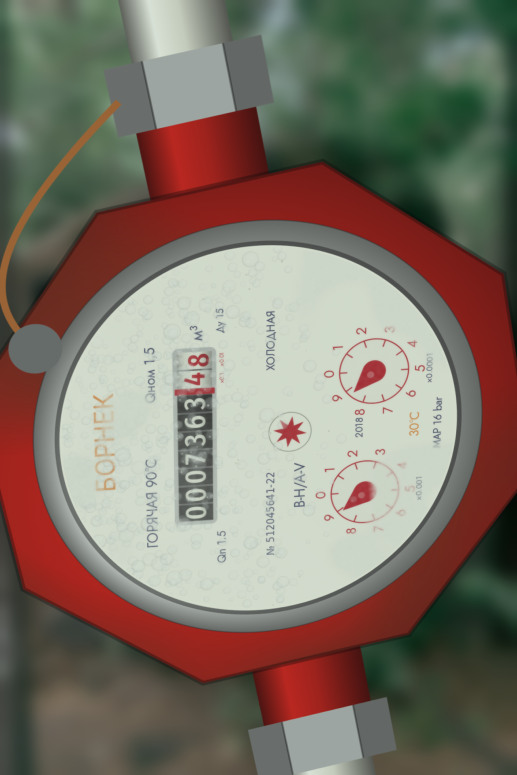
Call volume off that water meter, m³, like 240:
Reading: 7363.4788
